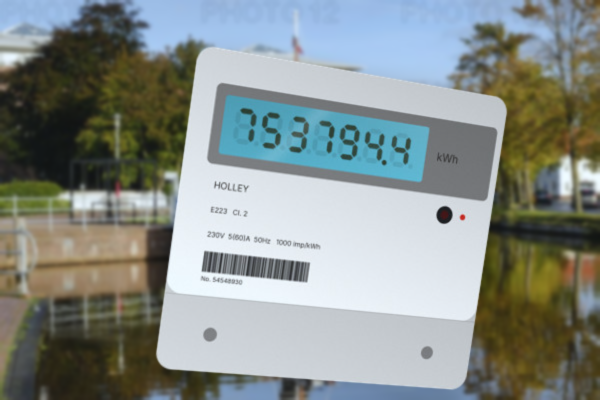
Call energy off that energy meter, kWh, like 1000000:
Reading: 753794.4
